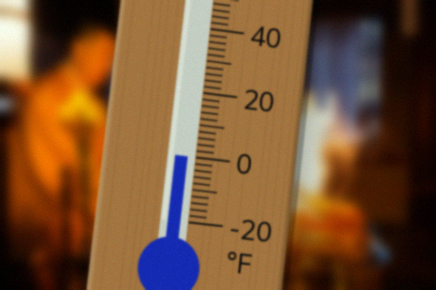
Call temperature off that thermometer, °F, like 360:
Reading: 0
